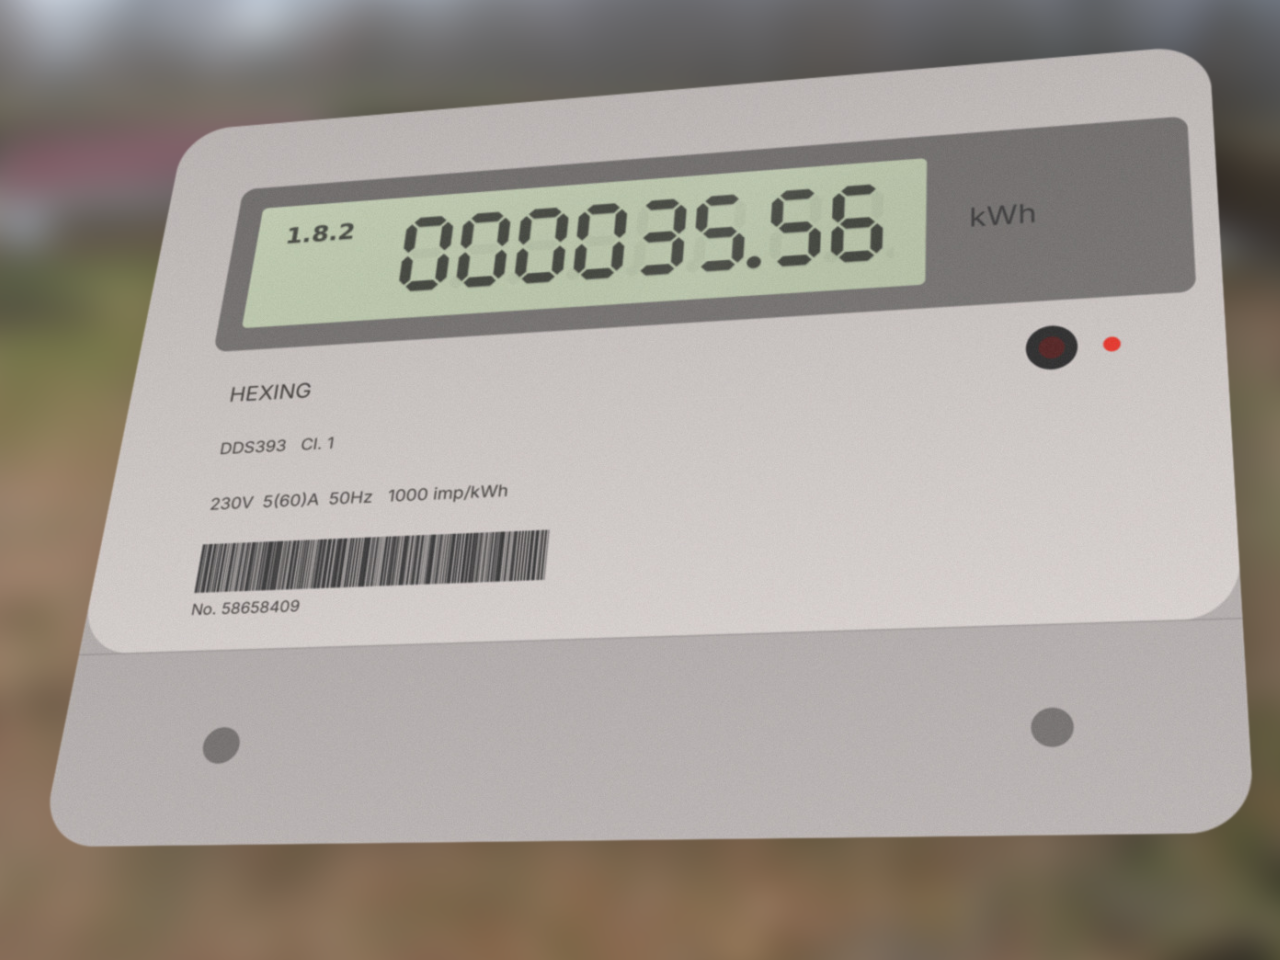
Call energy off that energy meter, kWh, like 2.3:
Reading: 35.56
